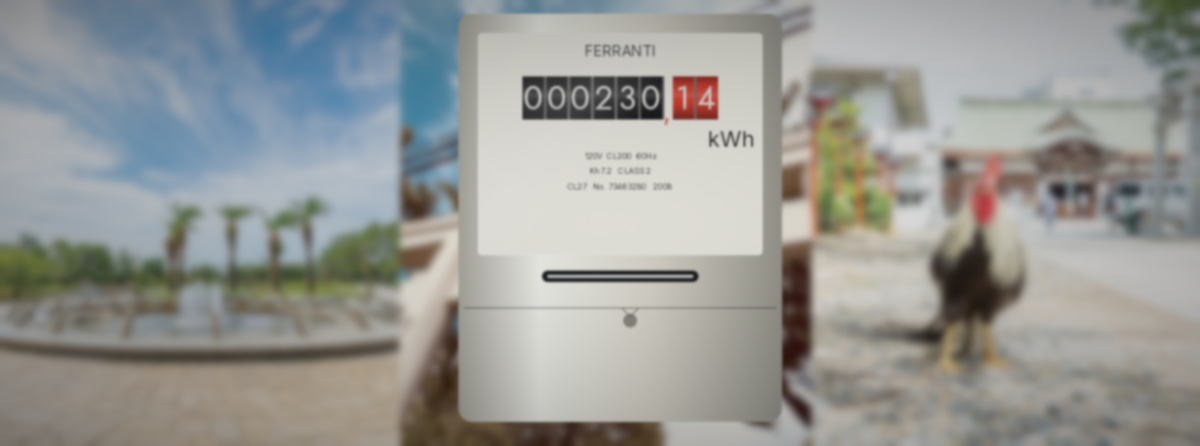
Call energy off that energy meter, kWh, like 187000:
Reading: 230.14
